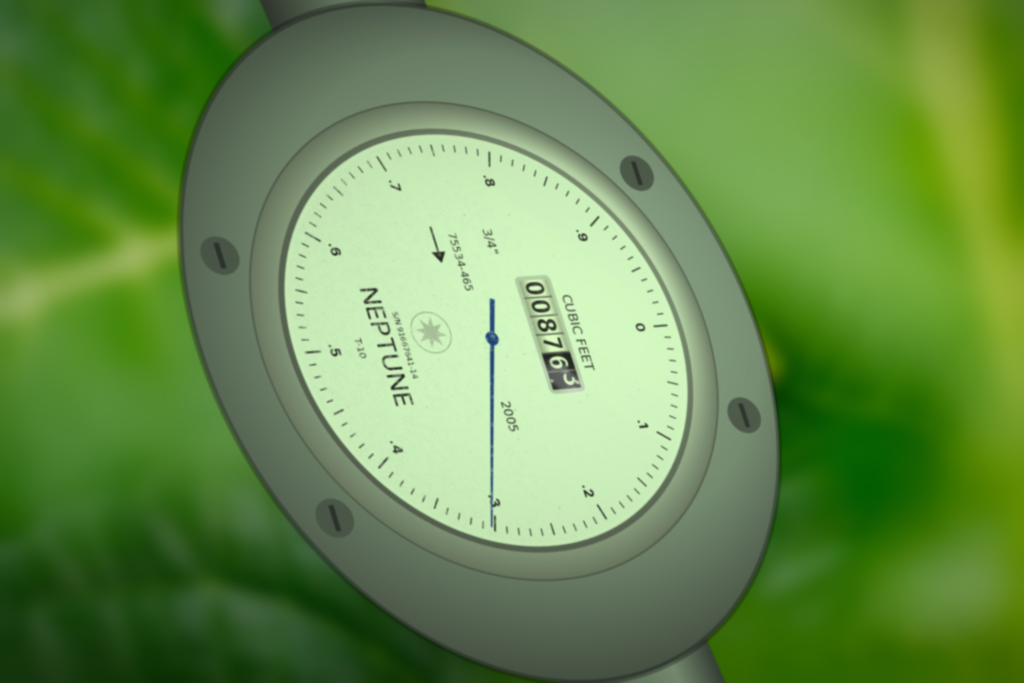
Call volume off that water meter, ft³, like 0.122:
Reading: 8763.30
